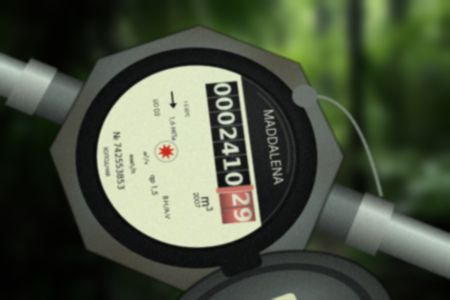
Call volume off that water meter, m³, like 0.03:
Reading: 2410.29
